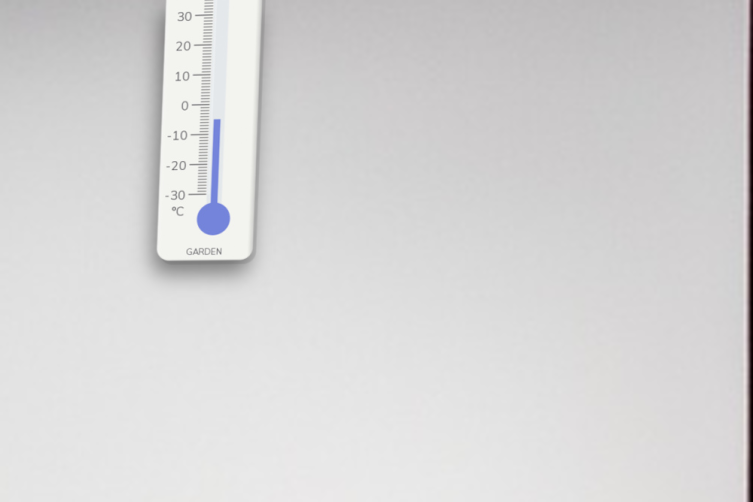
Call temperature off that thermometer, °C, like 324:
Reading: -5
